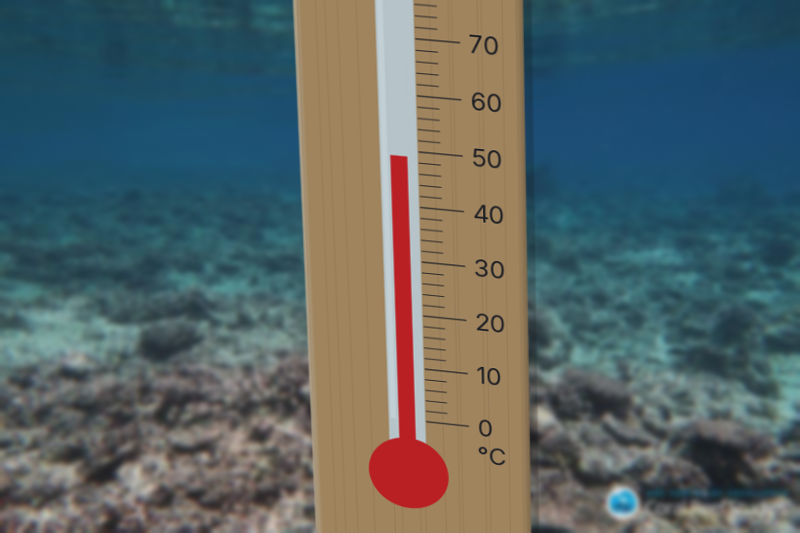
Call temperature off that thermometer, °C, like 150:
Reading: 49
